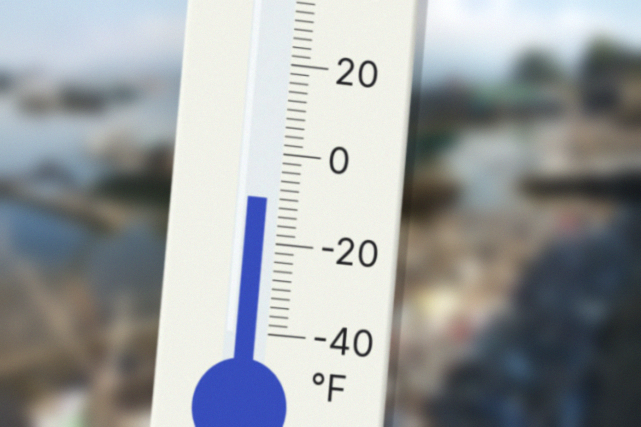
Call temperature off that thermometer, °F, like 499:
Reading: -10
